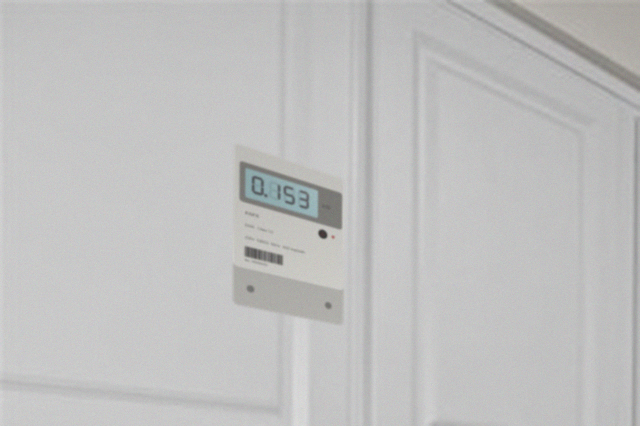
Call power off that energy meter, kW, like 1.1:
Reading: 0.153
